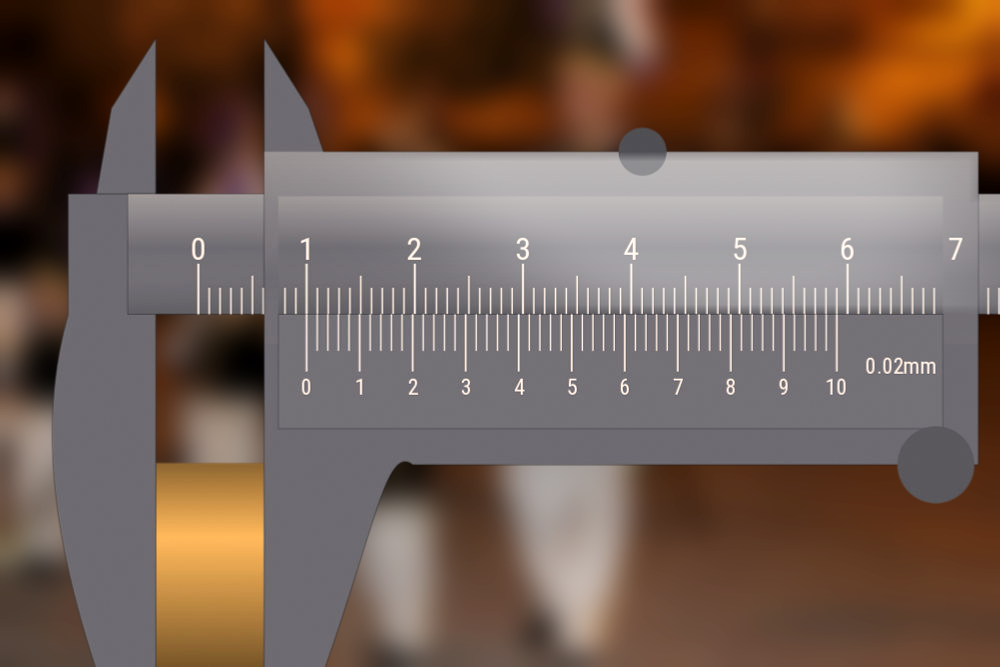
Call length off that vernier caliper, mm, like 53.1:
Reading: 10.0
